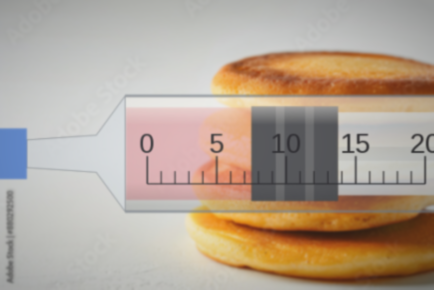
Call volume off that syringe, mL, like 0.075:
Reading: 7.5
